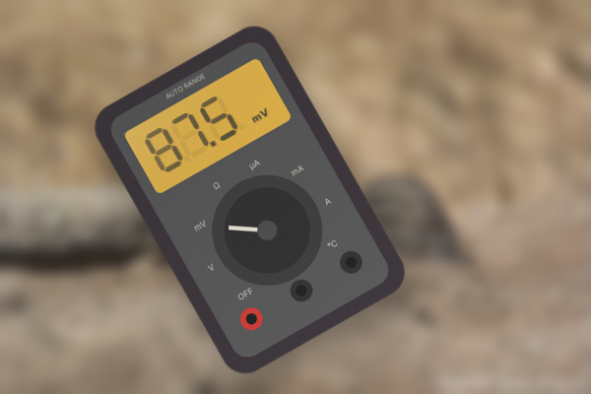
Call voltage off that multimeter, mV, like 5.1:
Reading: 87.5
